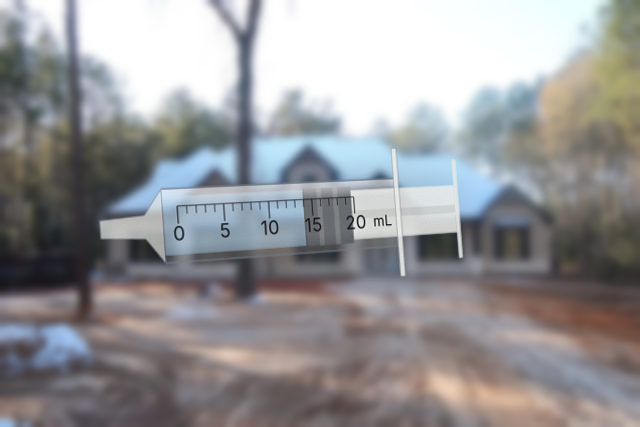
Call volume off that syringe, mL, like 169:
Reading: 14
